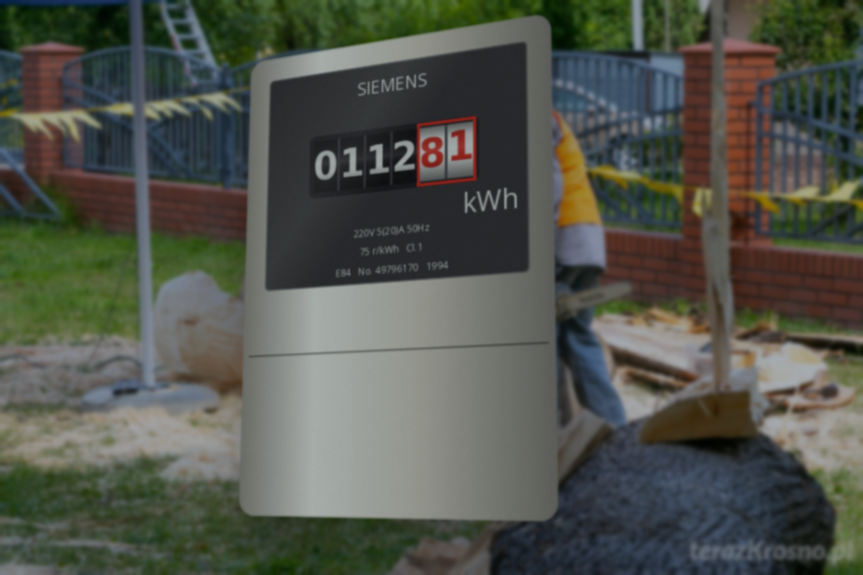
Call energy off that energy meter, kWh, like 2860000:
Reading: 112.81
